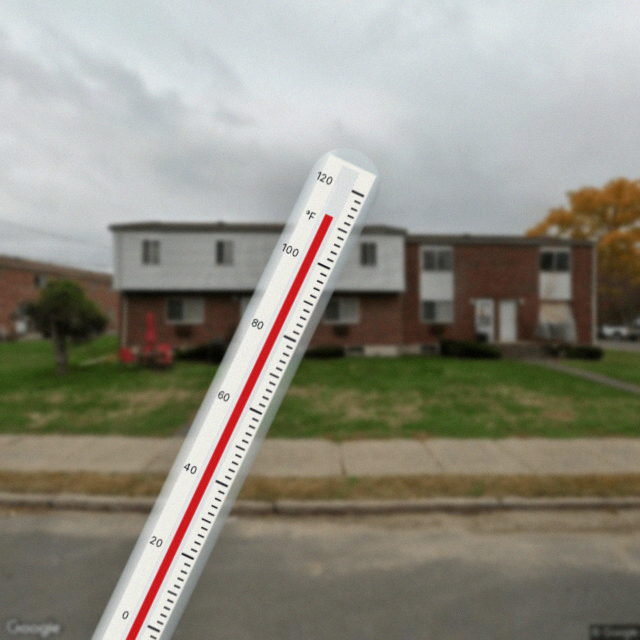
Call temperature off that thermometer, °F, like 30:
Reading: 112
